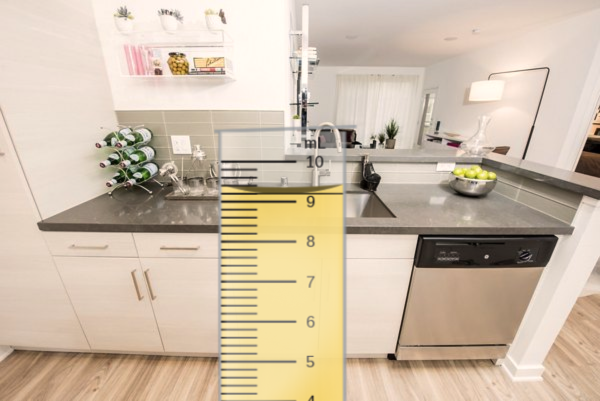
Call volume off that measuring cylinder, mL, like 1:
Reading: 9.2
